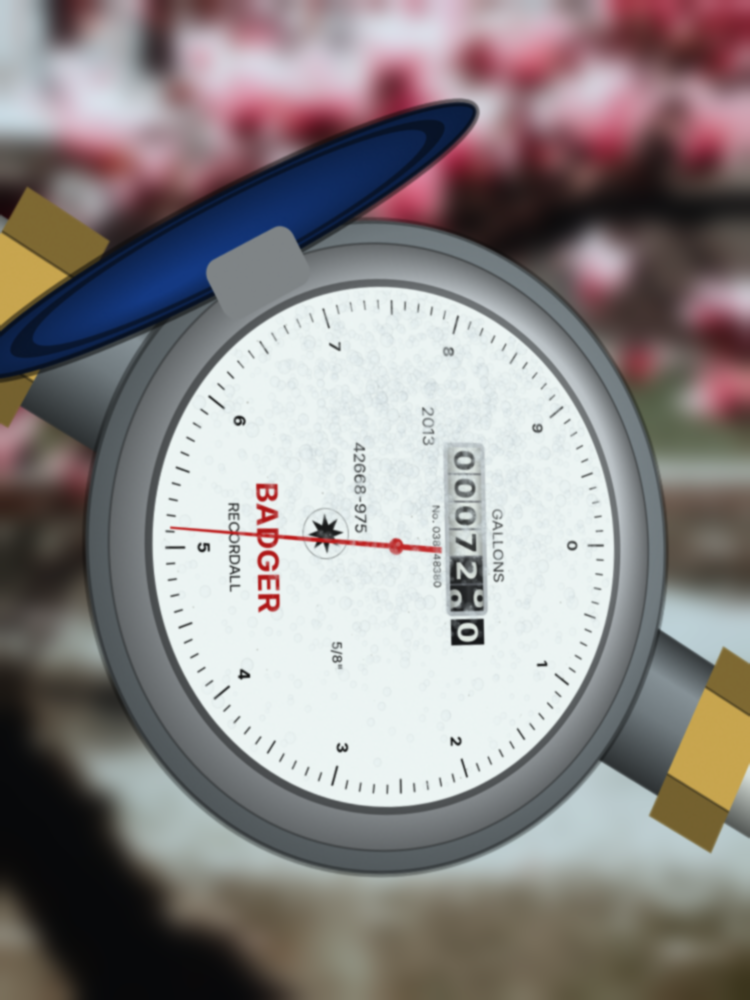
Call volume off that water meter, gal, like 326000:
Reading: 7285.1
